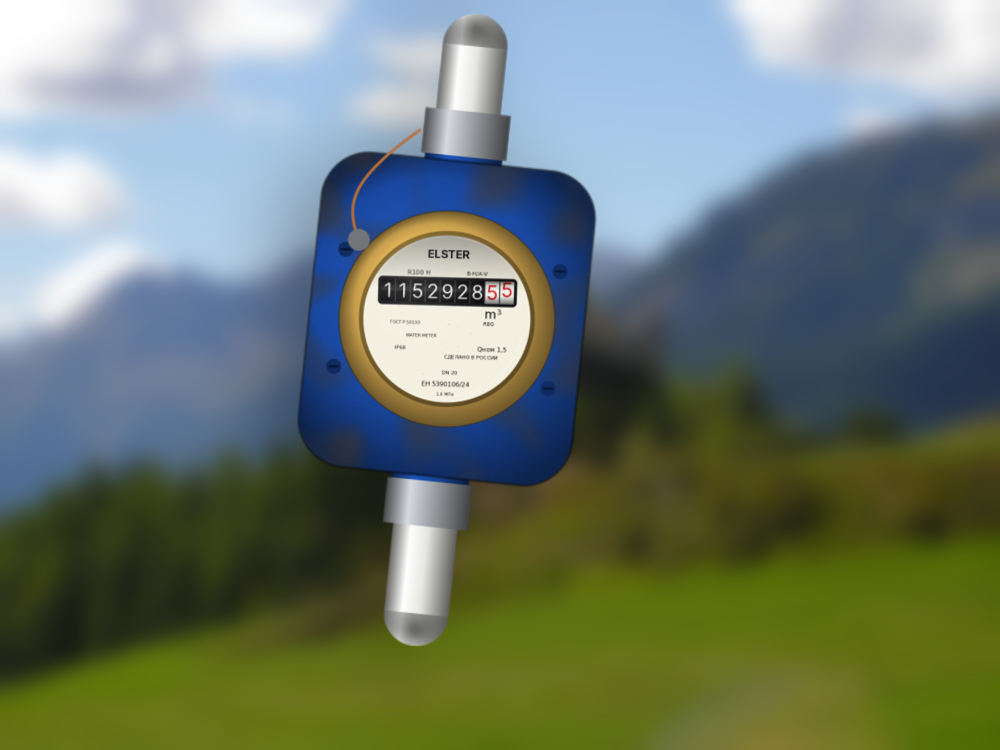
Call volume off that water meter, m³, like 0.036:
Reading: 1152928.55
